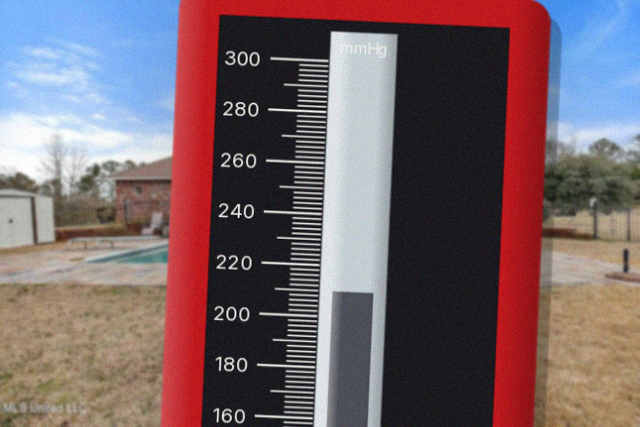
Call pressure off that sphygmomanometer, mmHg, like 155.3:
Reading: 210
